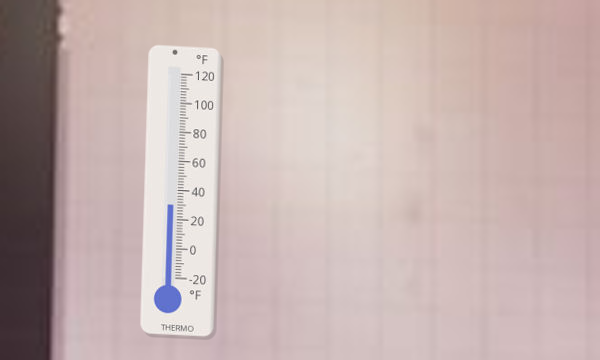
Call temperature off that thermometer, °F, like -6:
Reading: 30
